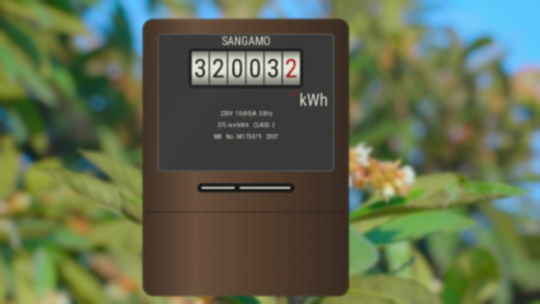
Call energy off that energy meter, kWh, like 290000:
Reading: 32003.2
